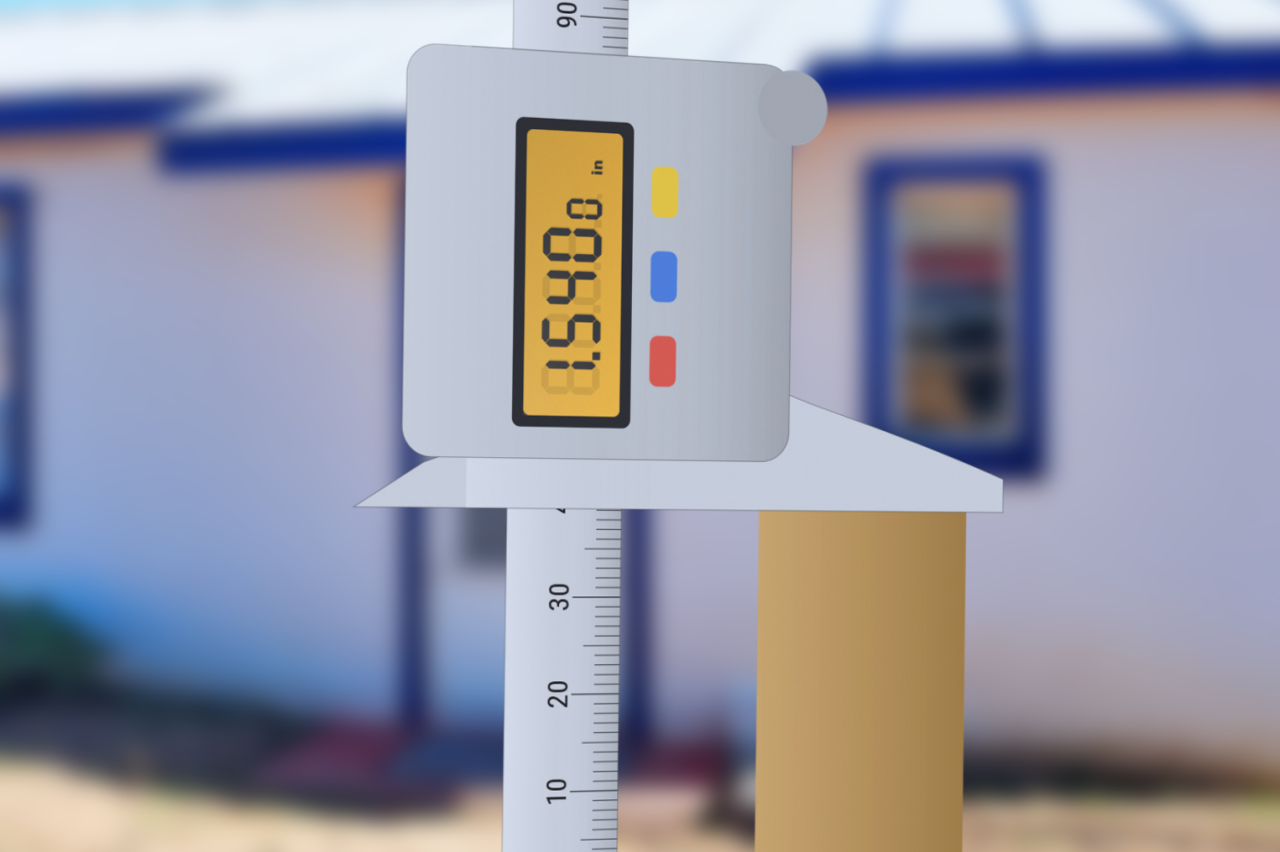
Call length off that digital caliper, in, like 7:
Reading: 1.5400
